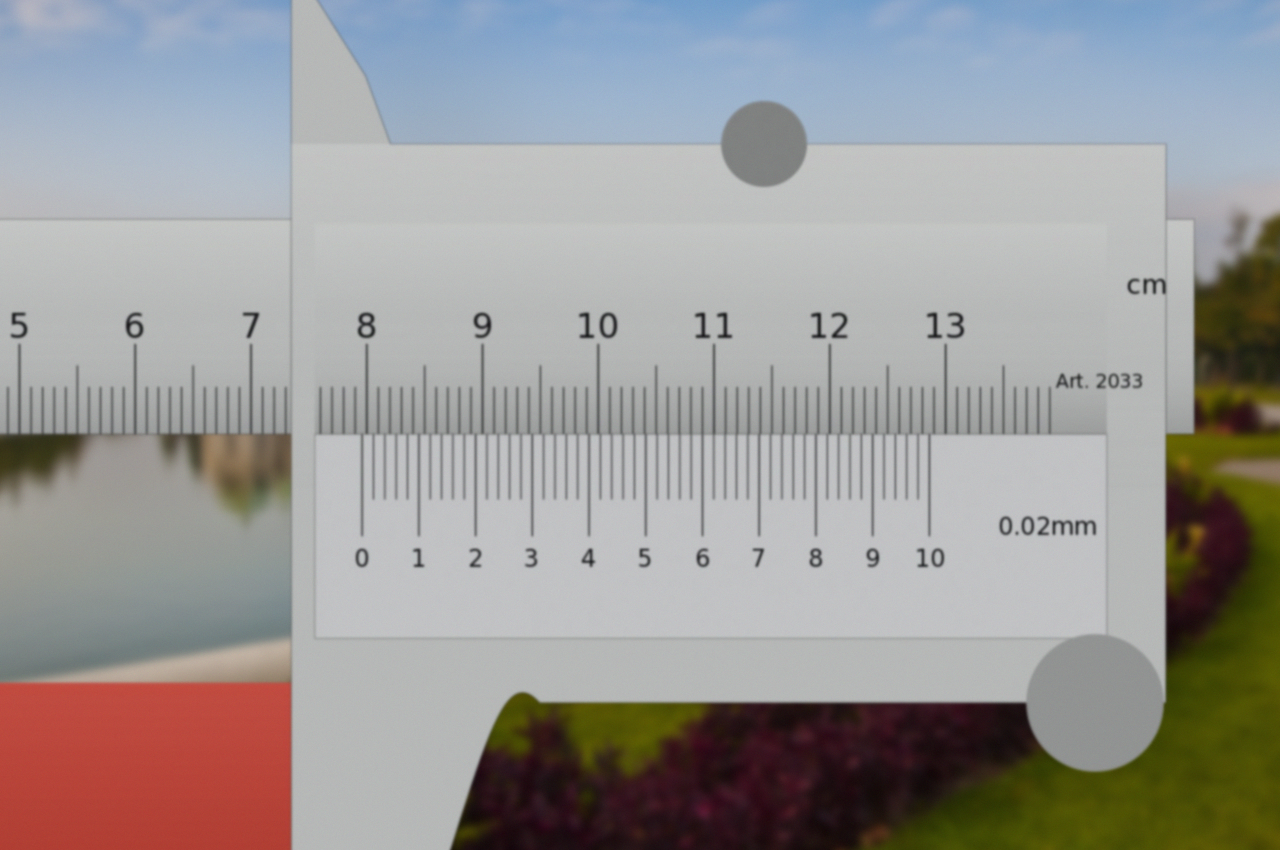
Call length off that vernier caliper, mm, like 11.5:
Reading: 79.6
